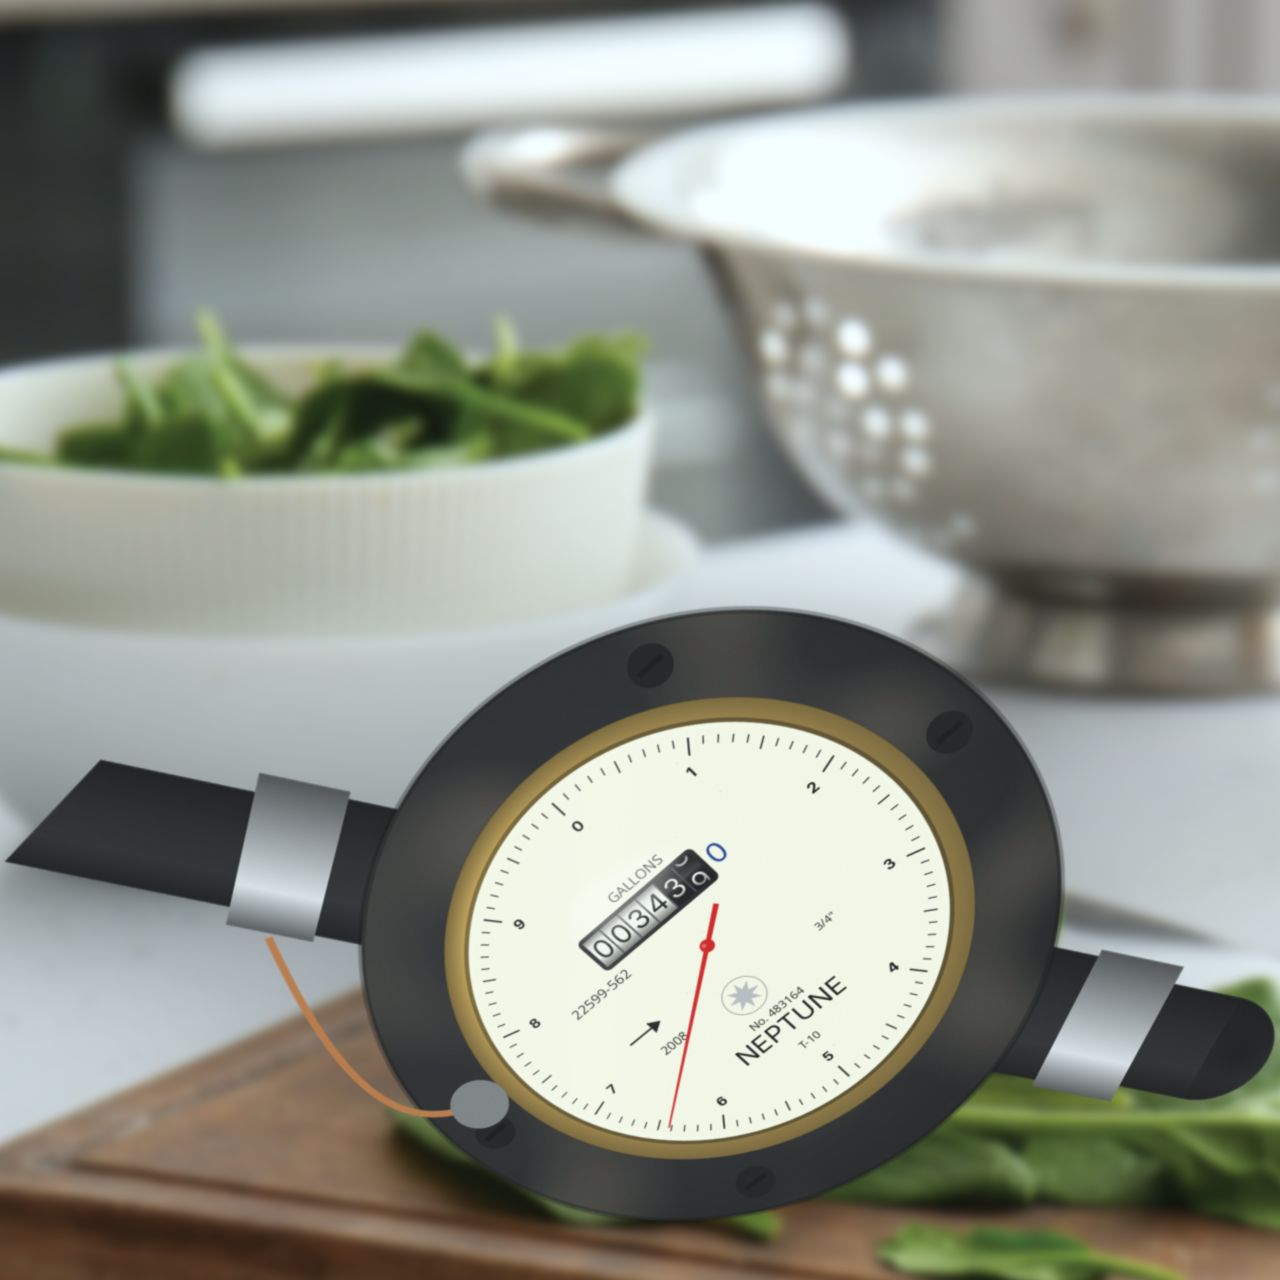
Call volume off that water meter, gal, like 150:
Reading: 34386.4
